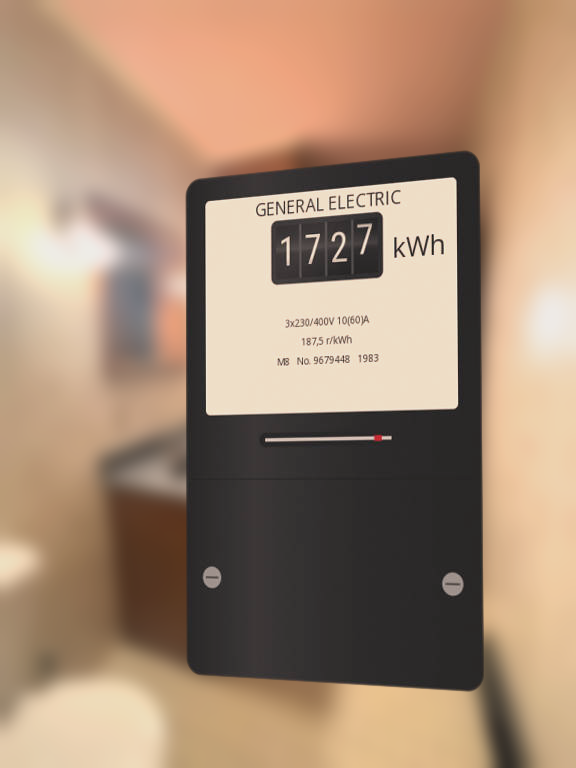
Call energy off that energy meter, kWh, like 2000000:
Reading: 1727
